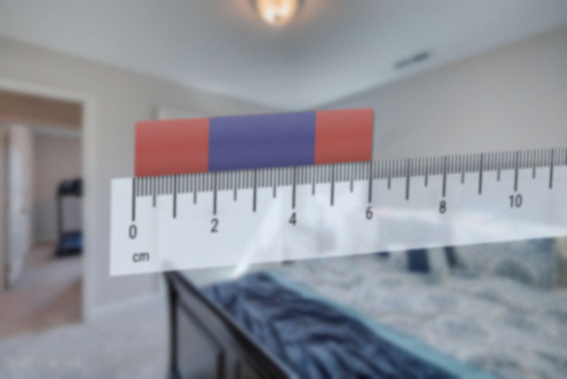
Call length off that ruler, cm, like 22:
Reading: 6
